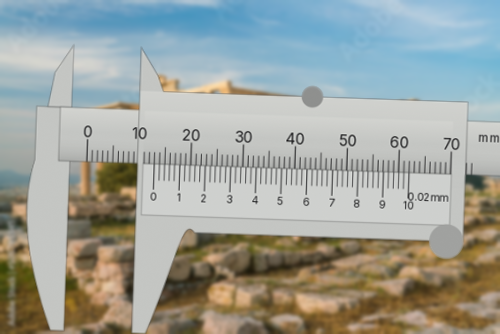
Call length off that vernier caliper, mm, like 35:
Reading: 13.0
